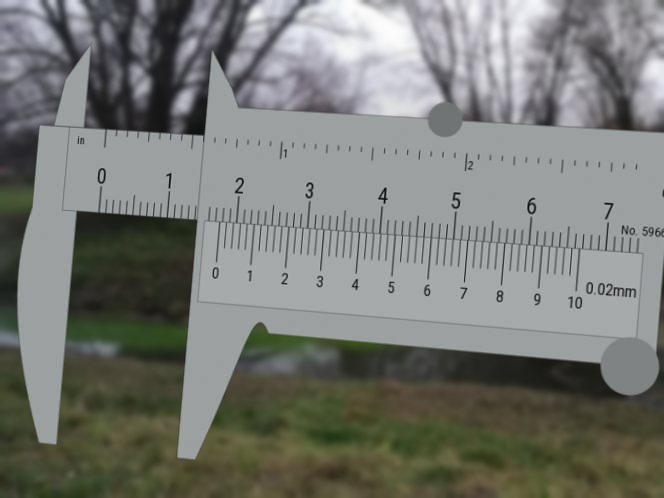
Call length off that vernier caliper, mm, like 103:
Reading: 17.6
